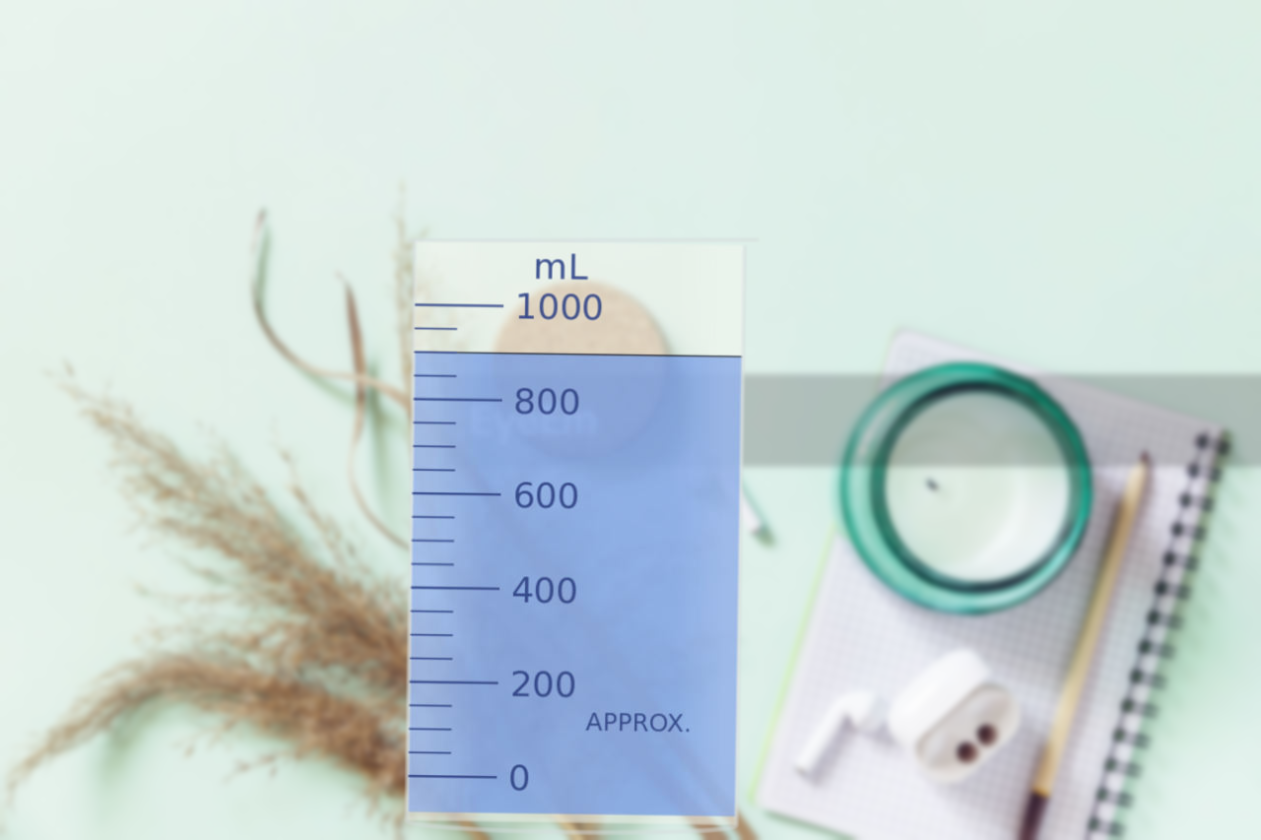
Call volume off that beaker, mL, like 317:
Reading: 900
